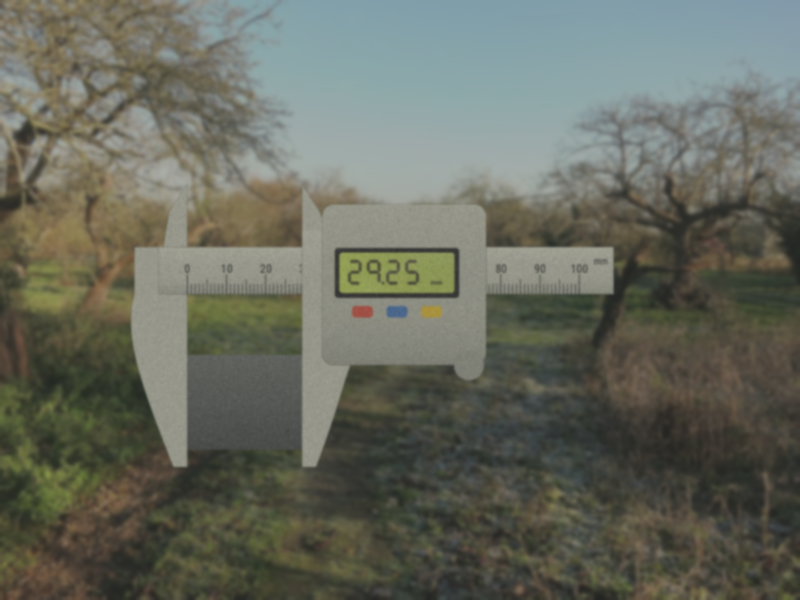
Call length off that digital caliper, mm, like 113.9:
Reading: 29.25
